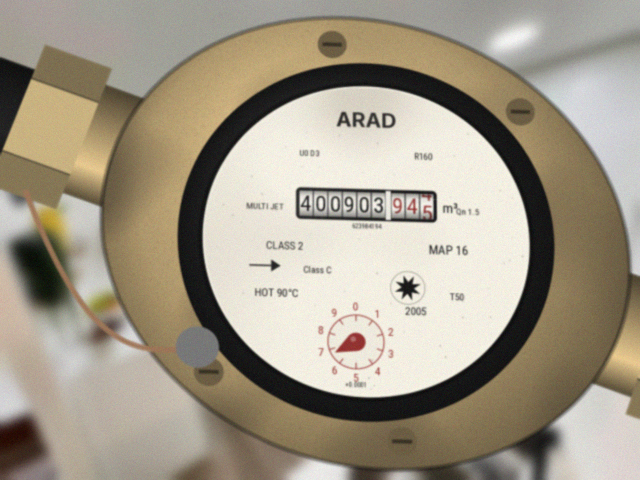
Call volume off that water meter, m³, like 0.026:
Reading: 400903.9446
